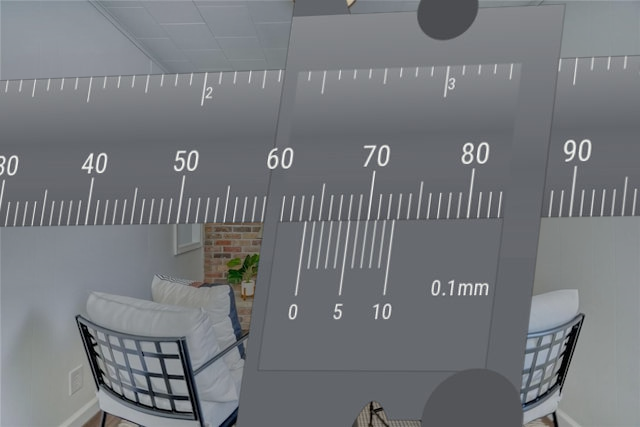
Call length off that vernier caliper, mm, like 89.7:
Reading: 63.6
